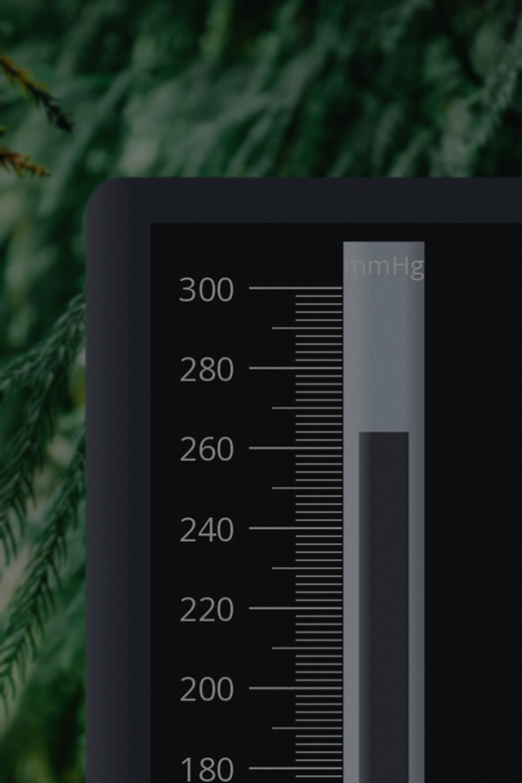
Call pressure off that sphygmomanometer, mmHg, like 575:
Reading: 264
